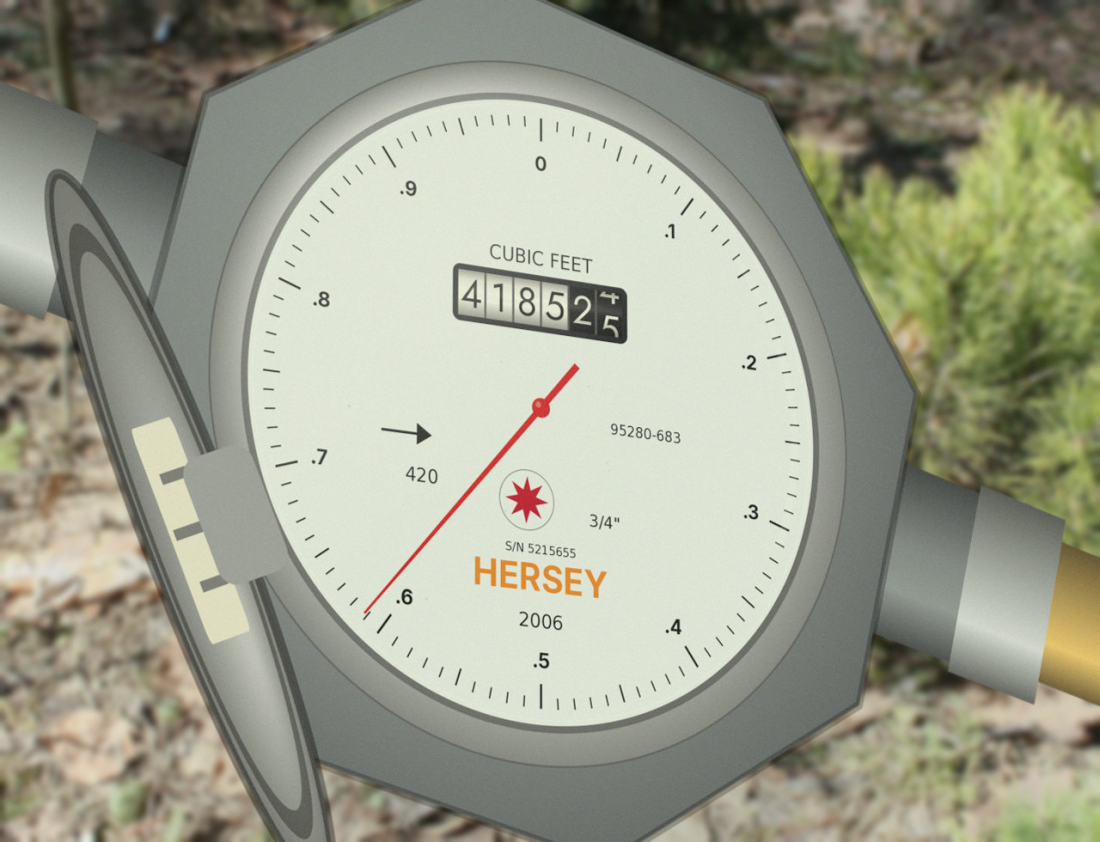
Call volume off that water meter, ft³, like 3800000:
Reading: 418524.61
